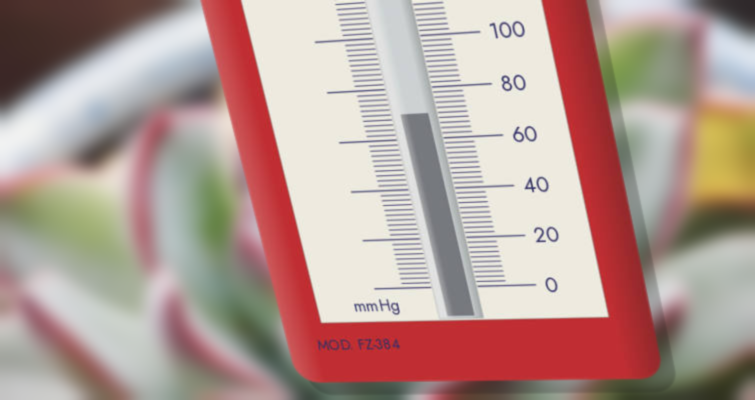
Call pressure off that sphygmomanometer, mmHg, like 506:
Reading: 70
